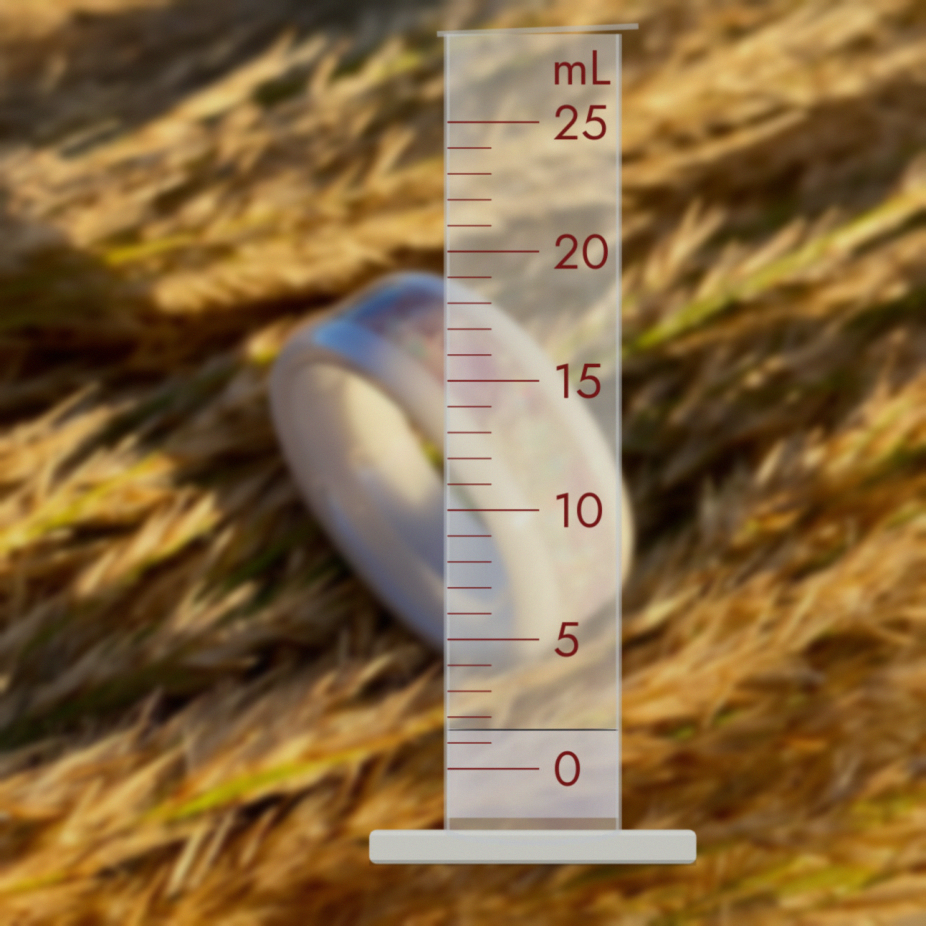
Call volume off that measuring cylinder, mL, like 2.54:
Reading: 1.5
